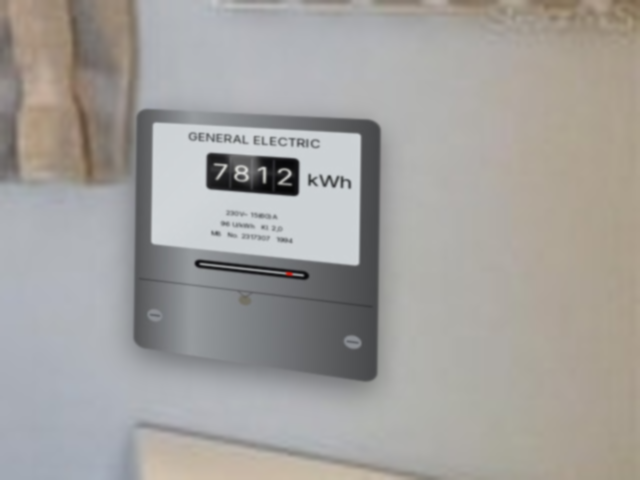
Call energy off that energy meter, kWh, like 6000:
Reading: 7812
